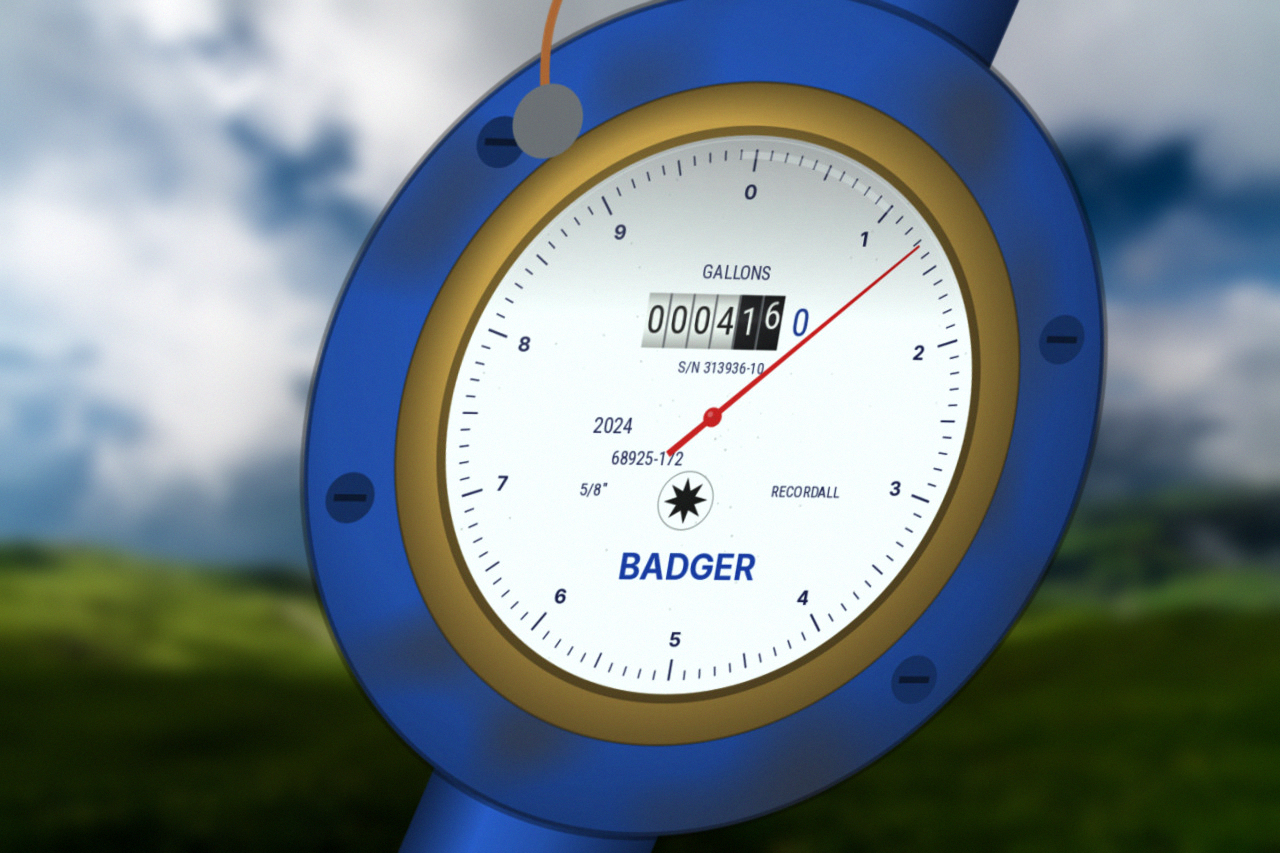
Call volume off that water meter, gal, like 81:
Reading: 4161.3
